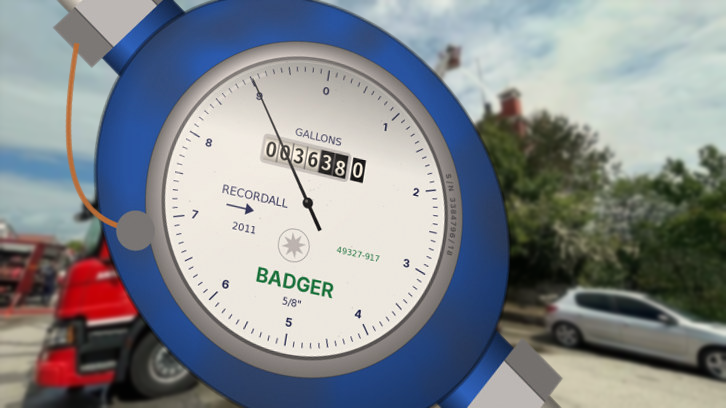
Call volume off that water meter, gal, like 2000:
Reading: 36379.0
